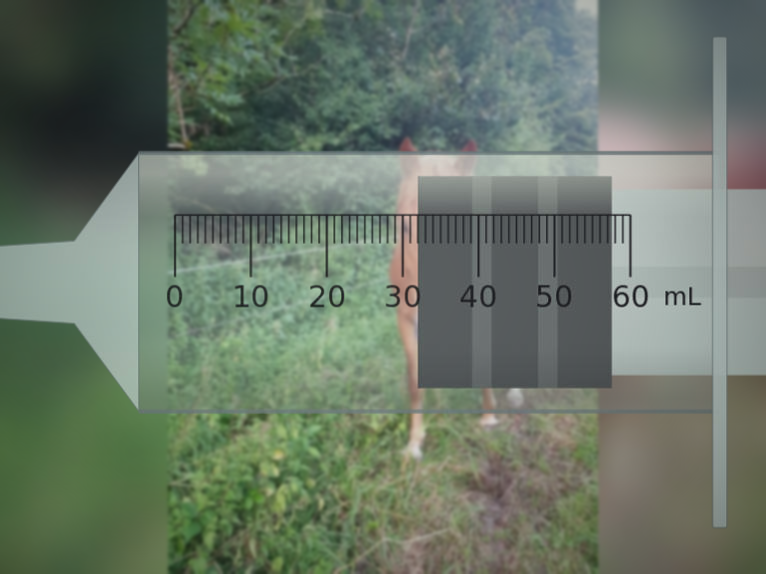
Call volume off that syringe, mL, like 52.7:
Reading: 32
